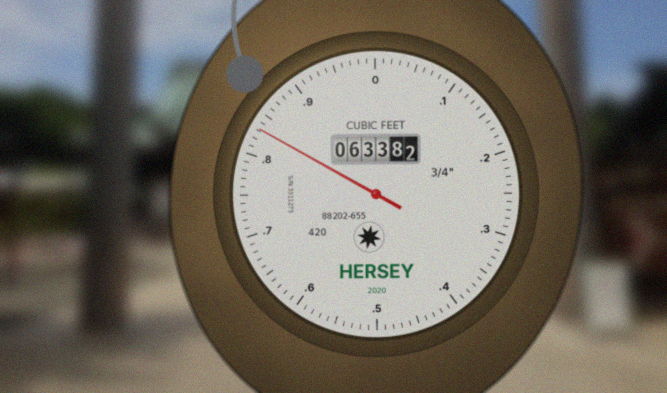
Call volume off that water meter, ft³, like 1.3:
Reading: 63381.83
